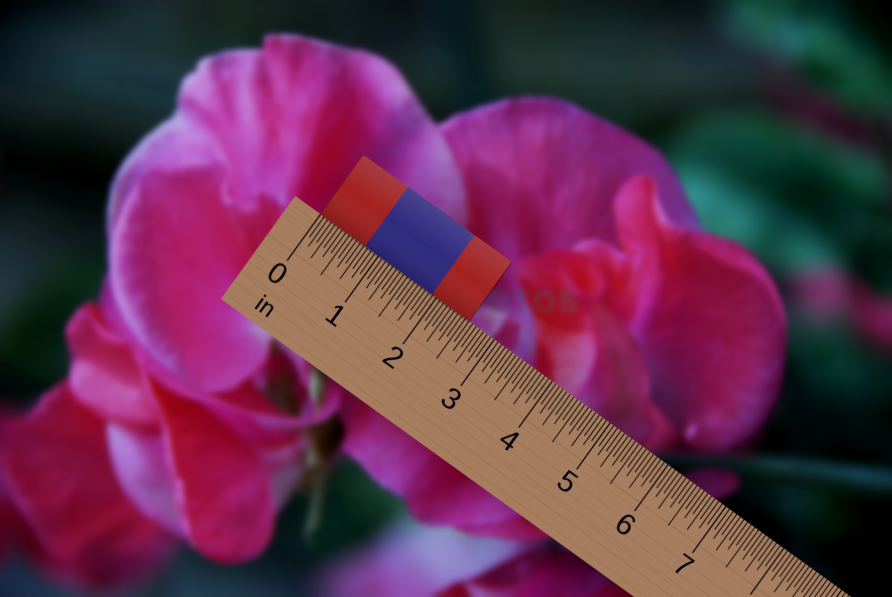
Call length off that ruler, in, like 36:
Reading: 2.5625
